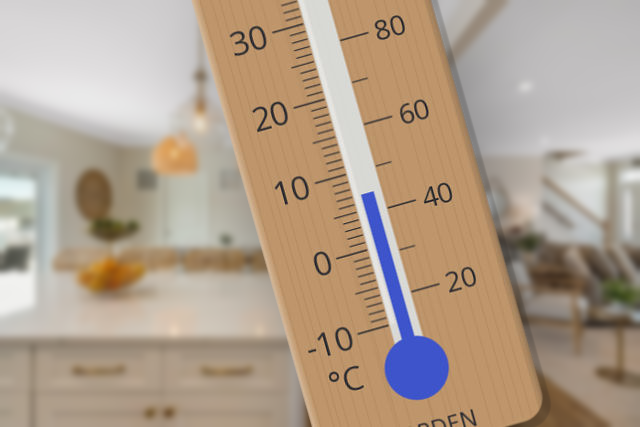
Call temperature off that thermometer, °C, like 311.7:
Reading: 7
